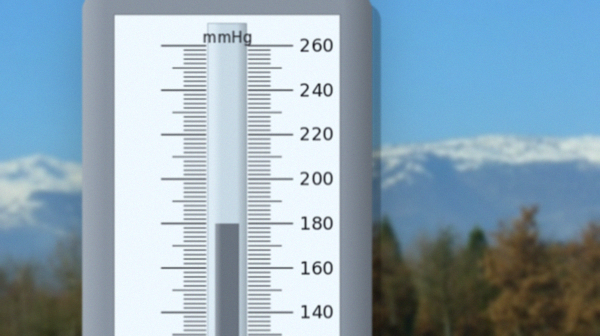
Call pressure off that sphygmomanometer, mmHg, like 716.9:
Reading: 180
